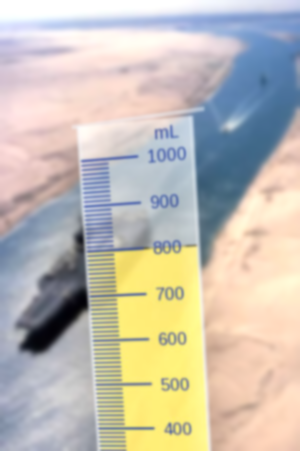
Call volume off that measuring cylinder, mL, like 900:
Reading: 800
